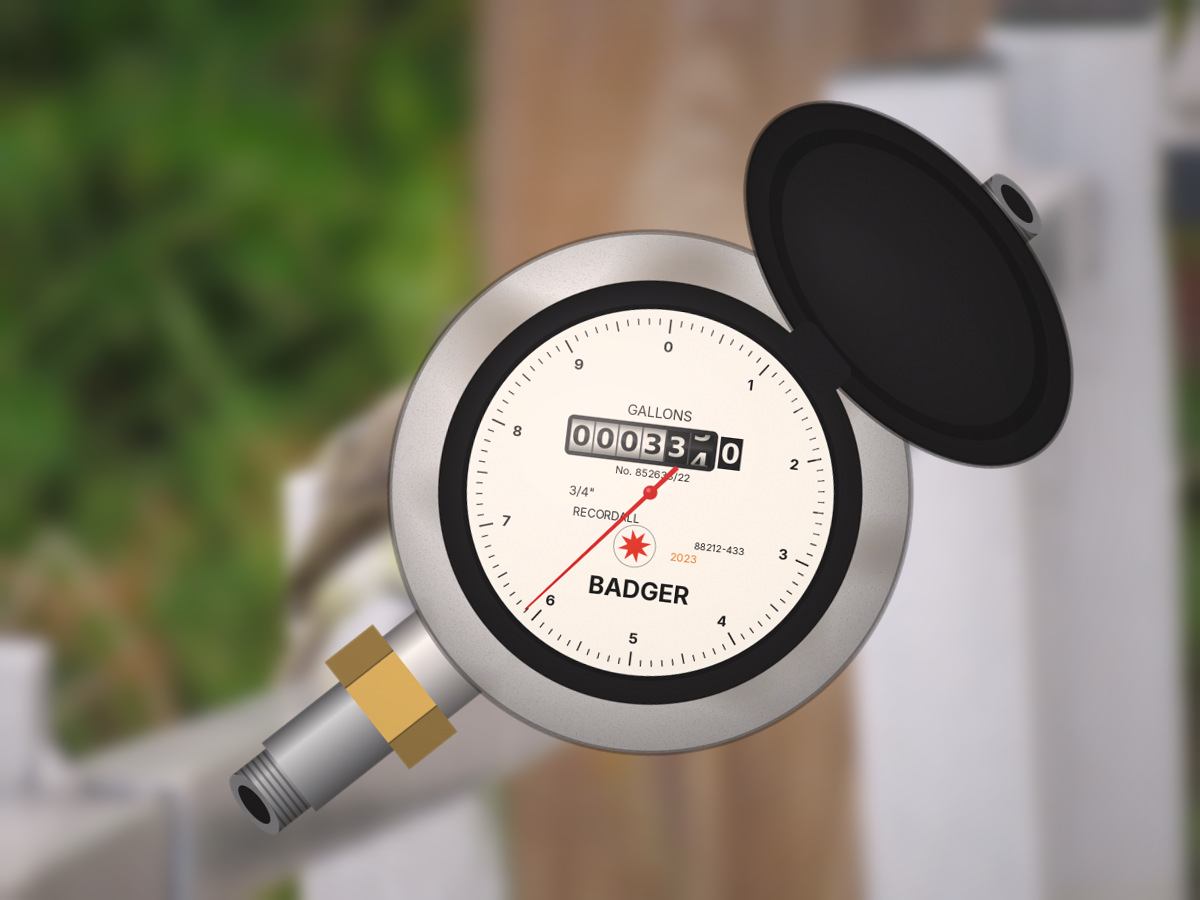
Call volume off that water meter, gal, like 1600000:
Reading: 3336.1
